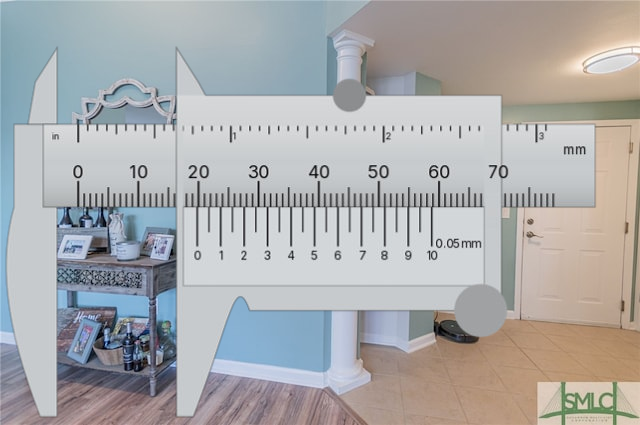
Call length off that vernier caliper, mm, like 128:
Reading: 19.8
